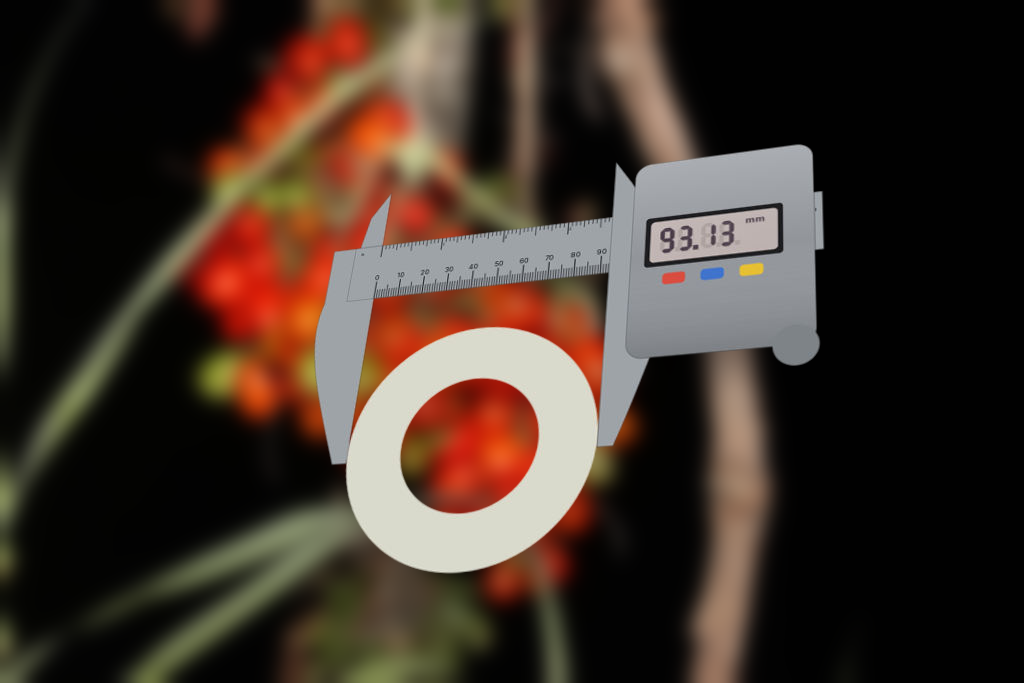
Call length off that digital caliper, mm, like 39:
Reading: 93.13
